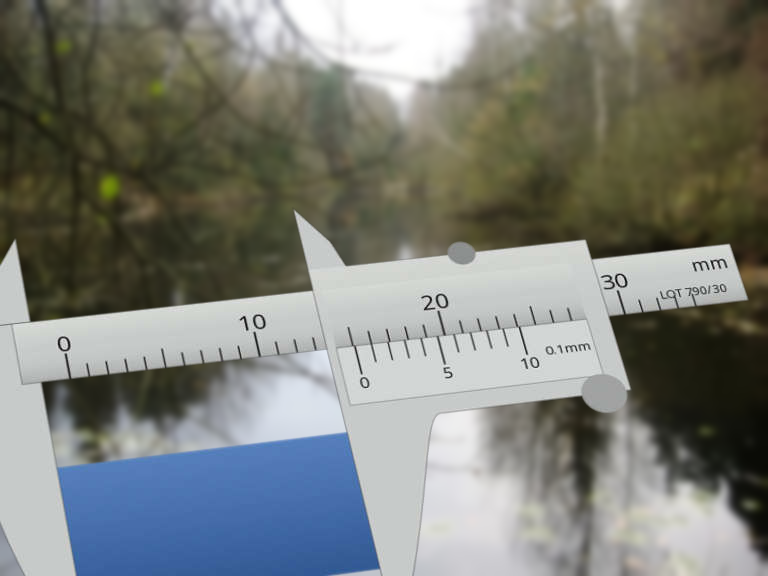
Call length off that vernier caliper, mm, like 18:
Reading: 15.1
